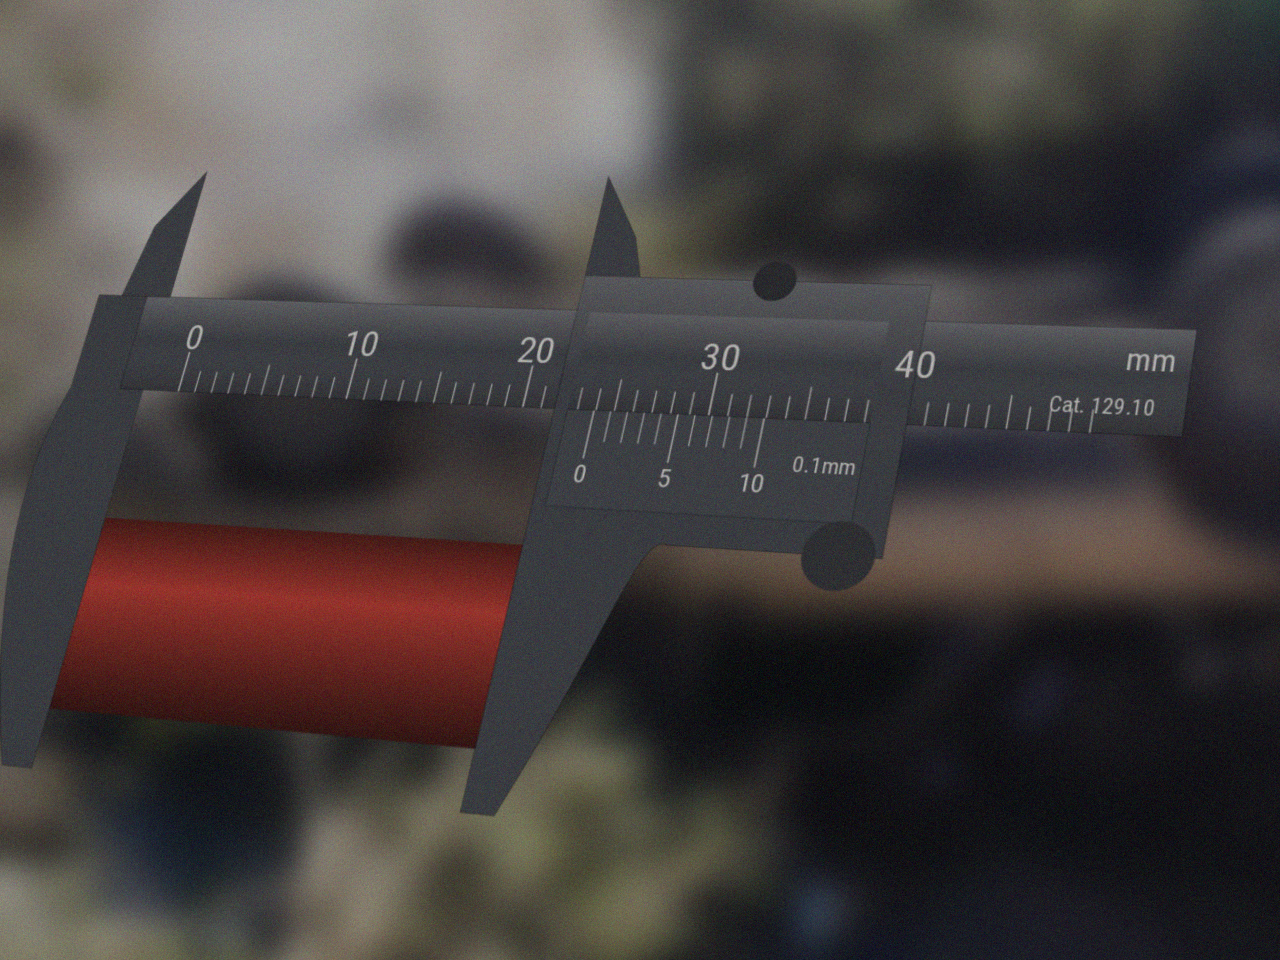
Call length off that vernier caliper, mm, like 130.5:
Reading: 23.9
